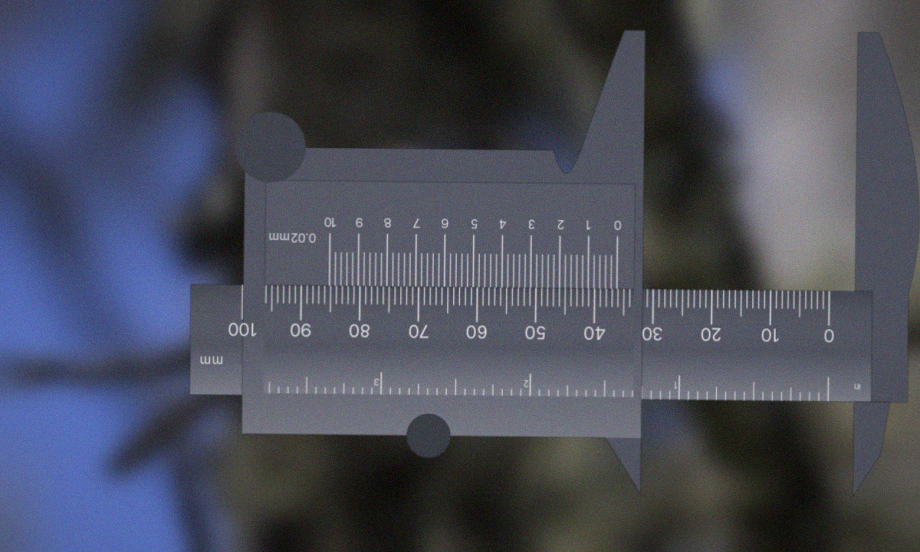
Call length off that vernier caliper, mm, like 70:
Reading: 36.2
